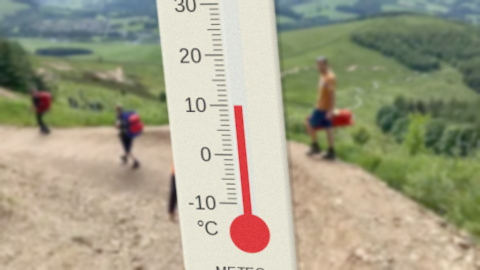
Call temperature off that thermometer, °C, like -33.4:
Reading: 10
